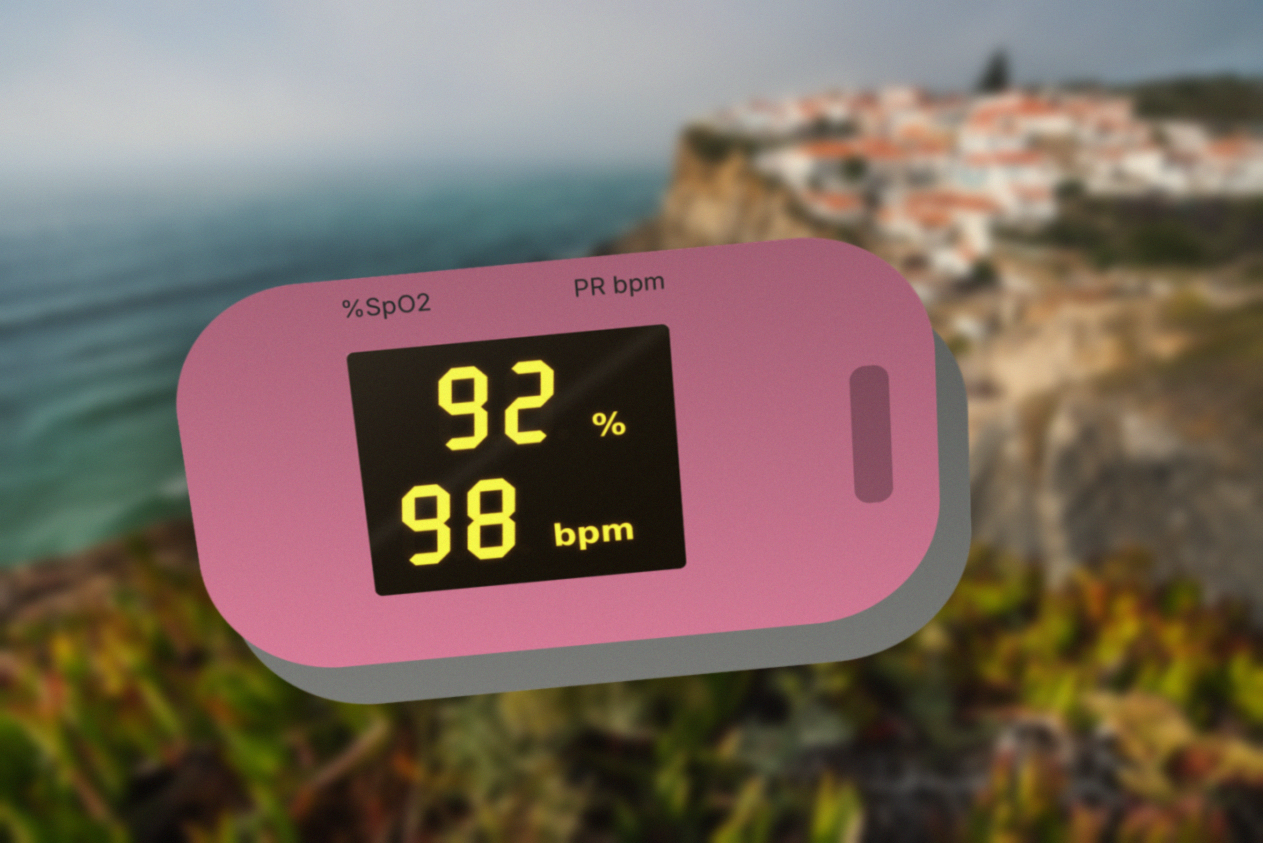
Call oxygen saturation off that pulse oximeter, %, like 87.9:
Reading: 92
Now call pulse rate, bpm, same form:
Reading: 98
